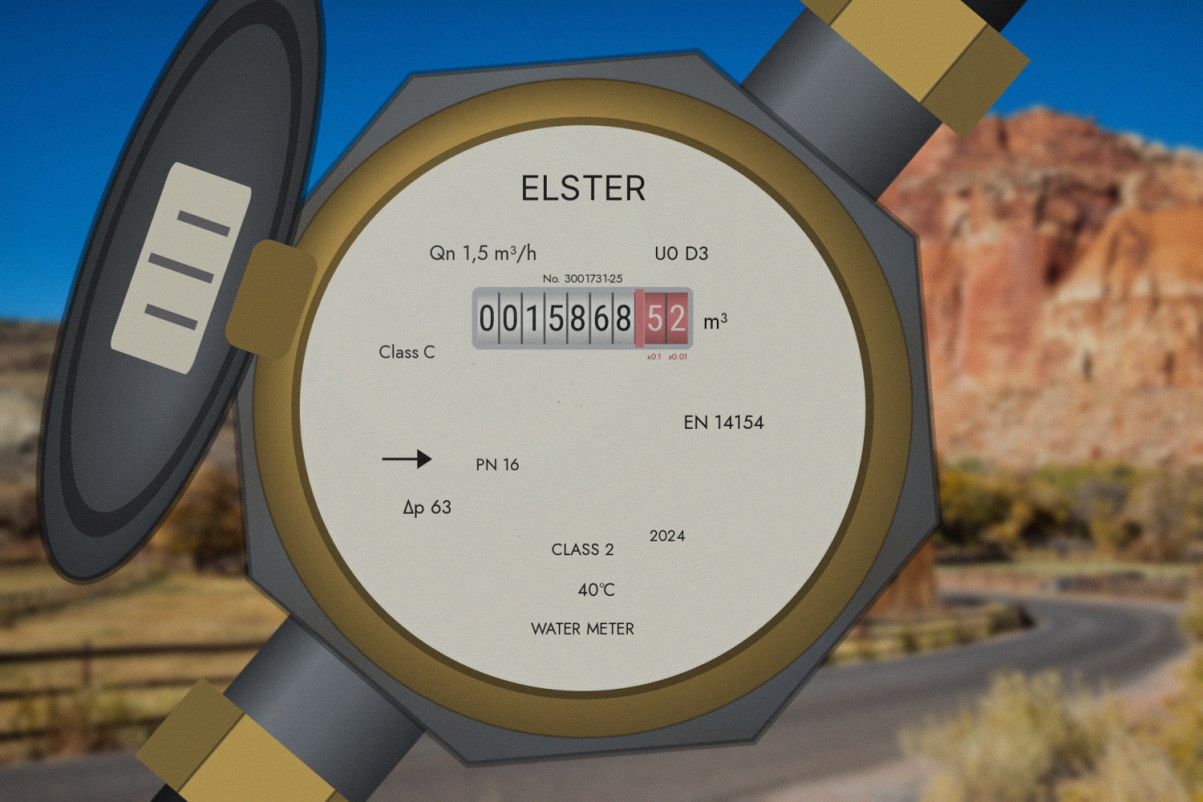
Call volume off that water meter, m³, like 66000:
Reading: 15868.52
